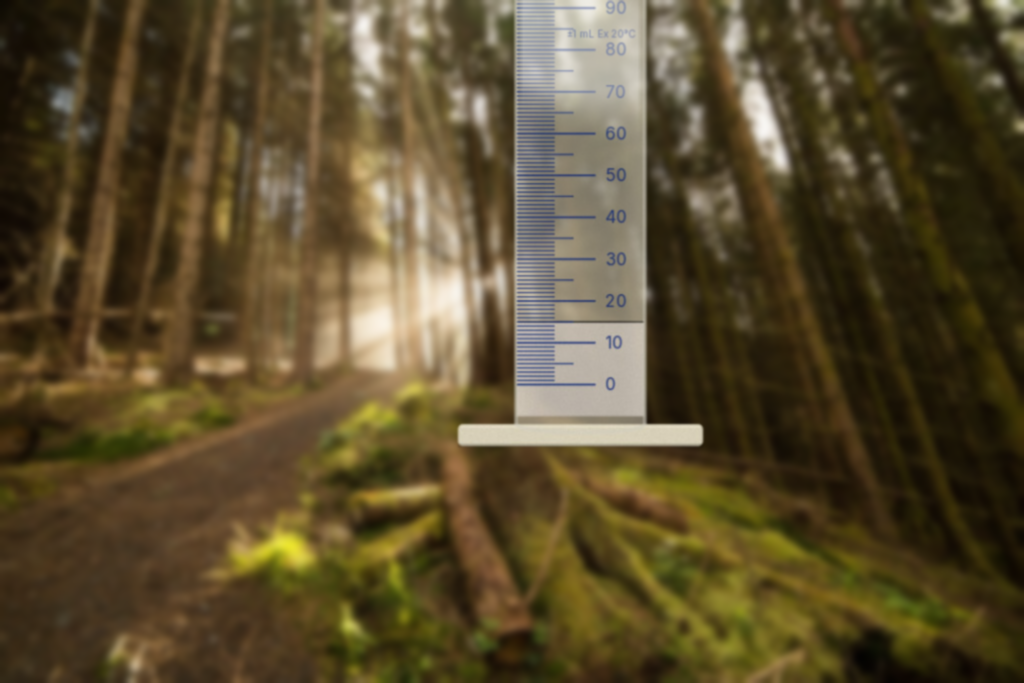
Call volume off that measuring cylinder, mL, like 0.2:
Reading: 15
